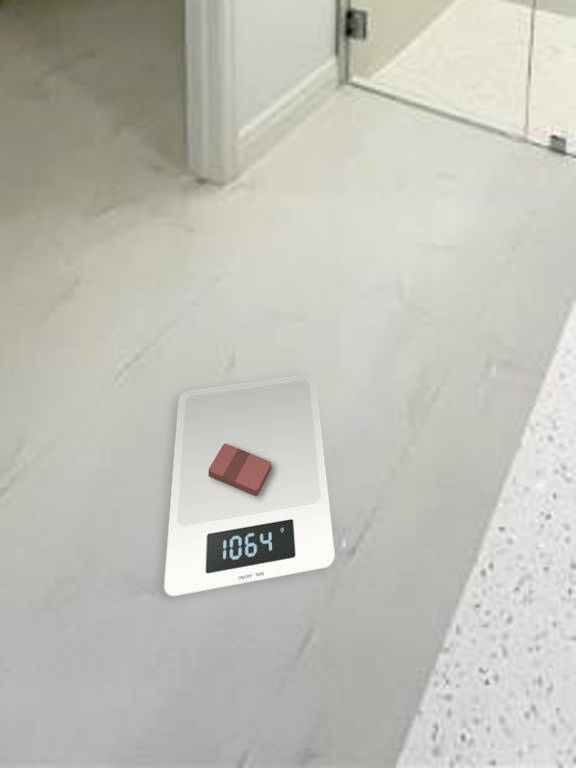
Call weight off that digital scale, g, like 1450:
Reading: 1064
